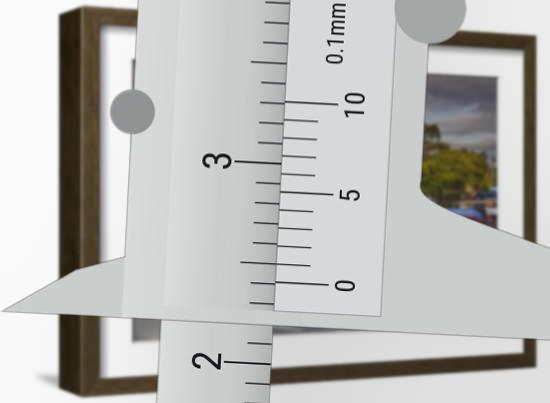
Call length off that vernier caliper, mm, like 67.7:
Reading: 24.1
